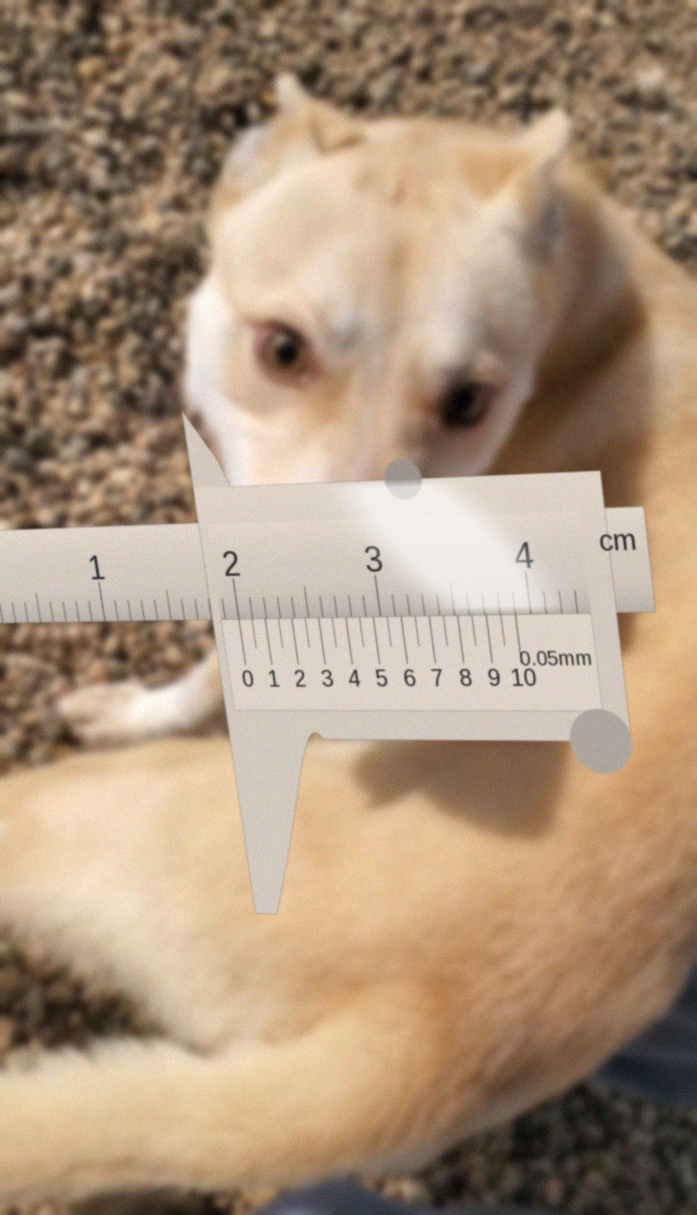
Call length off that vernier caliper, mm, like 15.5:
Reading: 20.0
